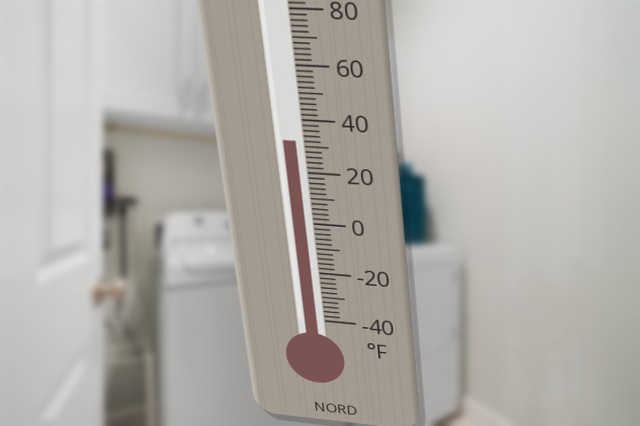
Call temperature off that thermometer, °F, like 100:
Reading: 32
